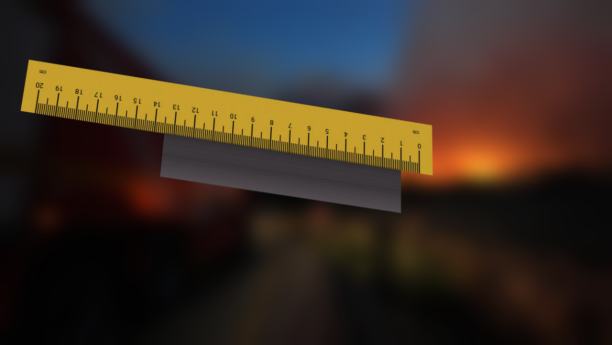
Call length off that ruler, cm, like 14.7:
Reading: 12.5
